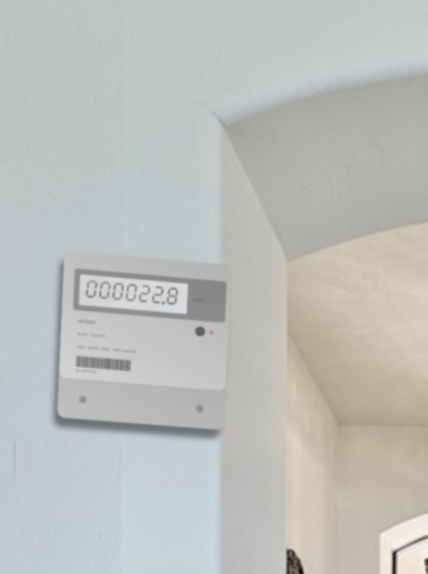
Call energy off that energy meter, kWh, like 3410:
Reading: 22.8
